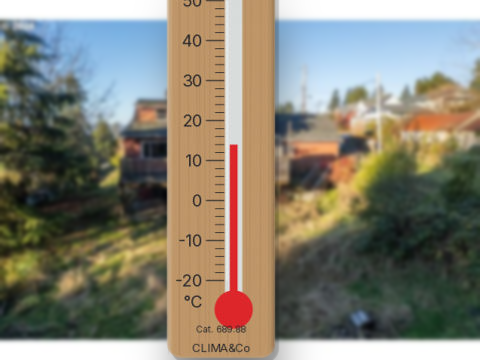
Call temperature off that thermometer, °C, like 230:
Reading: 14
